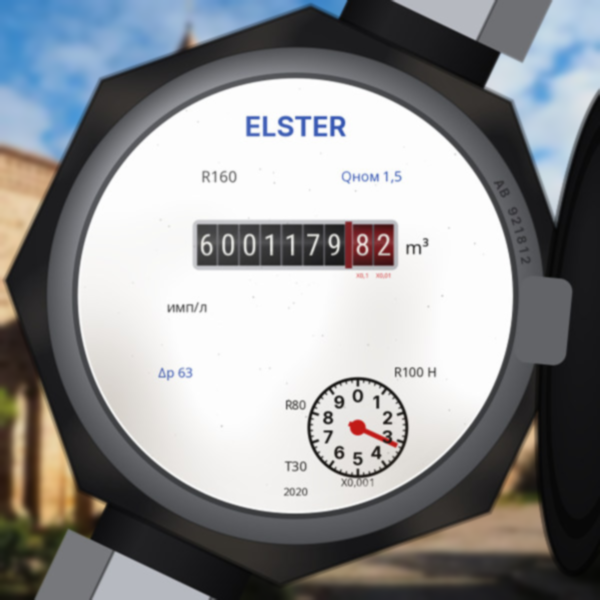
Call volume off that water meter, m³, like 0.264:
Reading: 6001179.823
